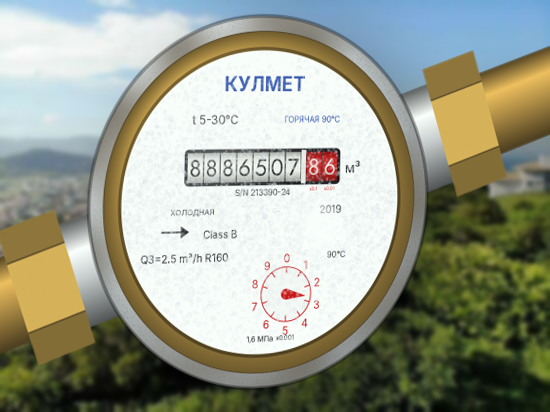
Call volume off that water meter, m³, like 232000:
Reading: 8886507.862
